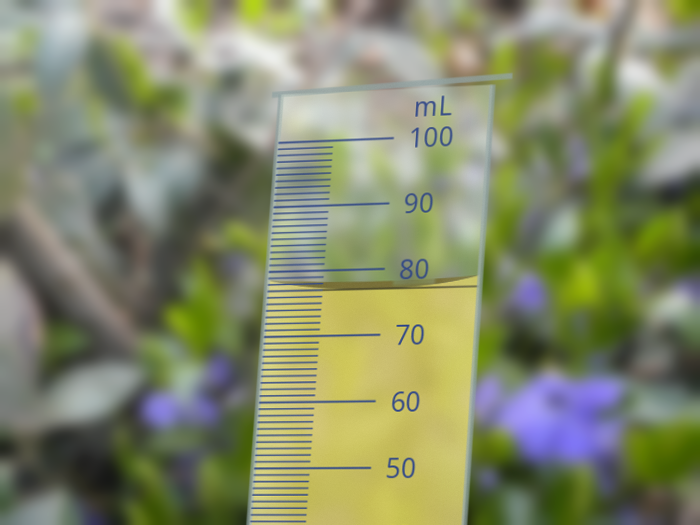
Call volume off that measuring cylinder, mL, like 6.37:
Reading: 77
